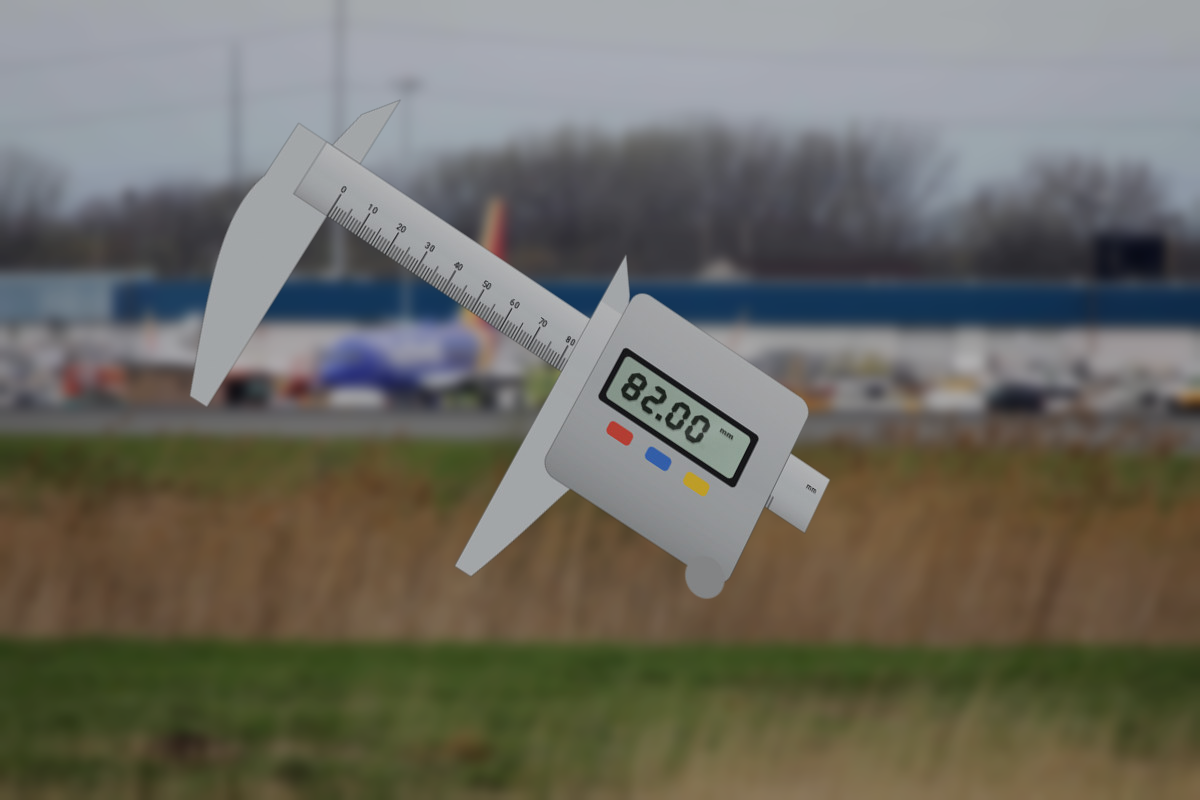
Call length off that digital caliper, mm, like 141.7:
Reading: 82.00
